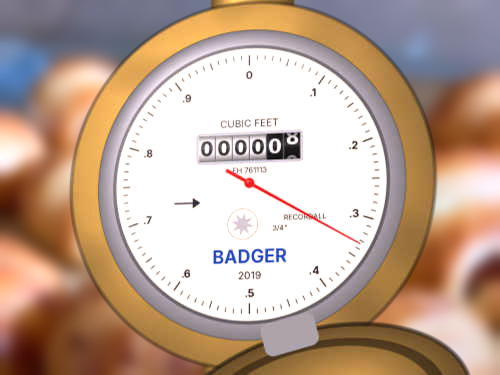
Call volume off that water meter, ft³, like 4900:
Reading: 8.33
